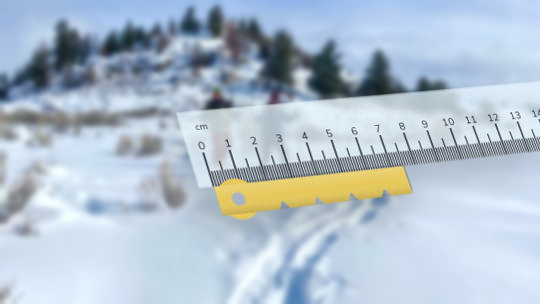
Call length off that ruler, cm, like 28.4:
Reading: 7.5
